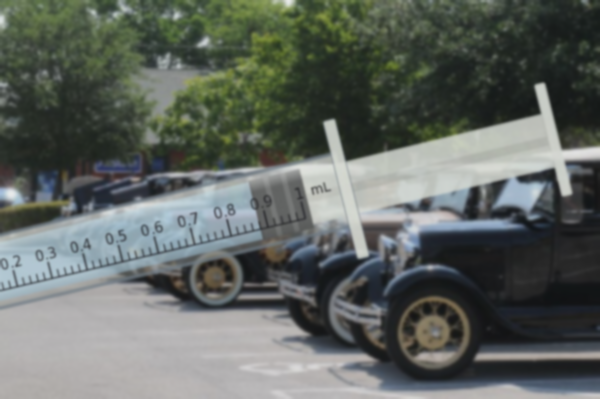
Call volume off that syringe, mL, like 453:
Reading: 0.88
